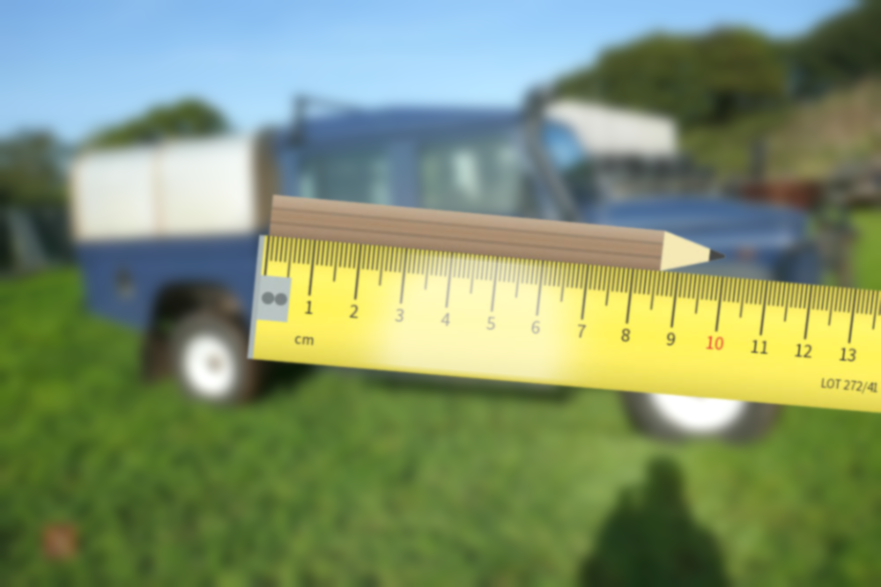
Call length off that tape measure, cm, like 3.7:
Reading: 10
